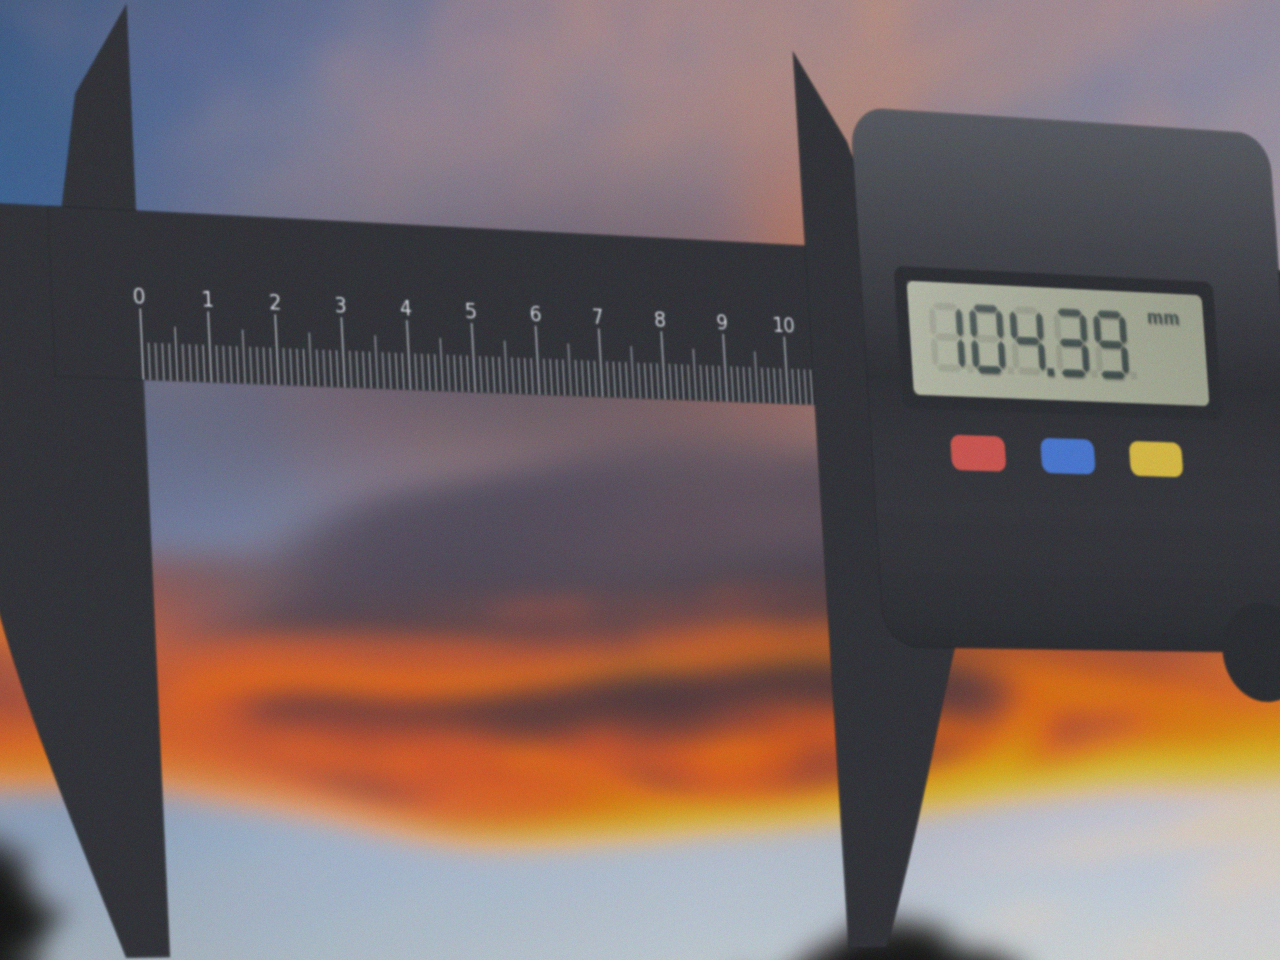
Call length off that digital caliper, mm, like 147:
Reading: 104.39
